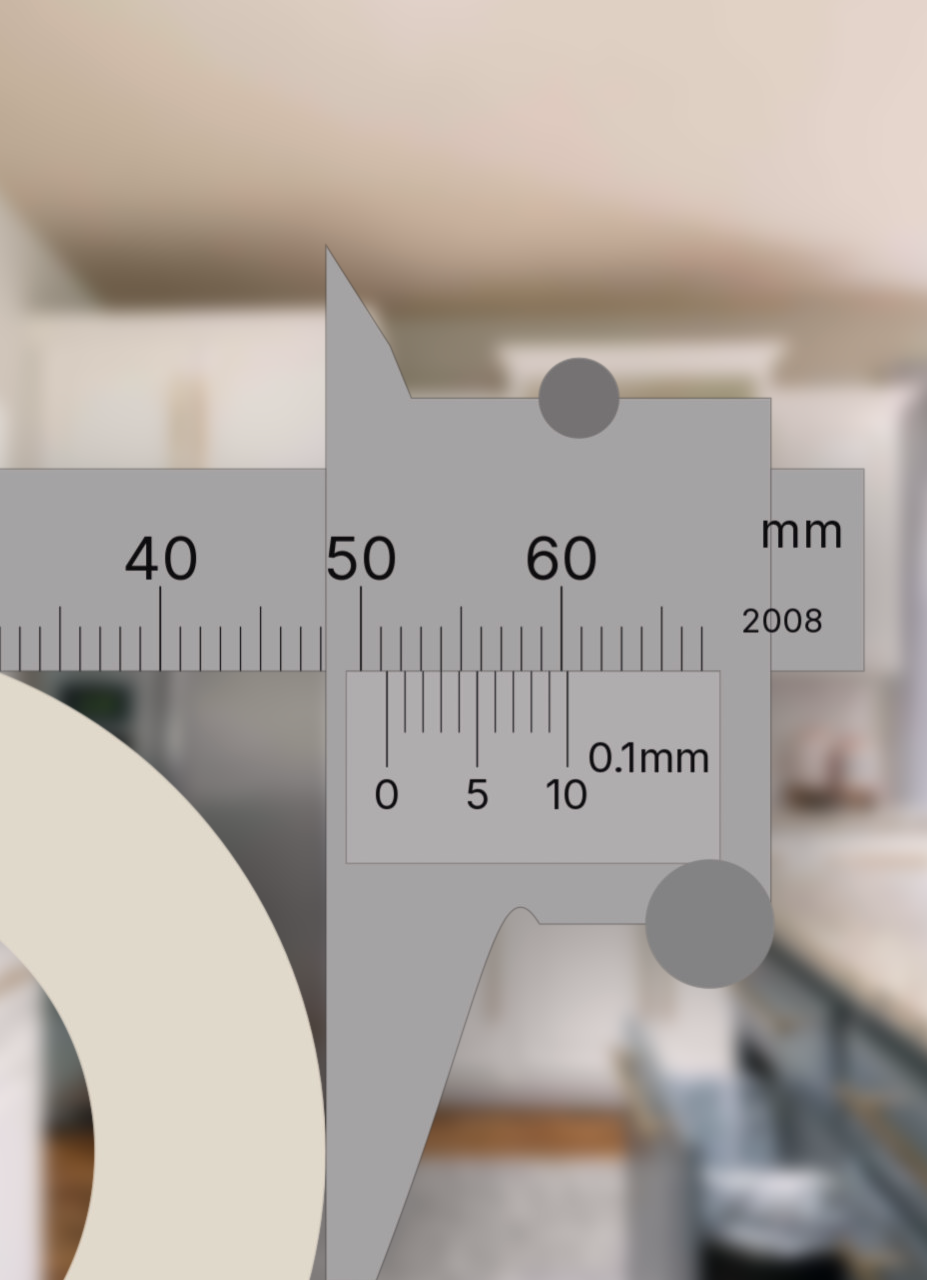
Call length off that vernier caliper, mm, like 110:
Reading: 51.3
